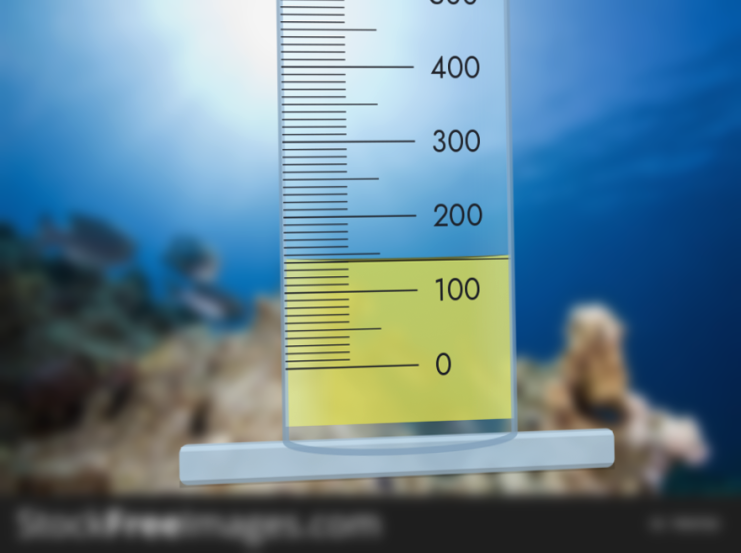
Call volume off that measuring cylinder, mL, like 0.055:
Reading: 140
